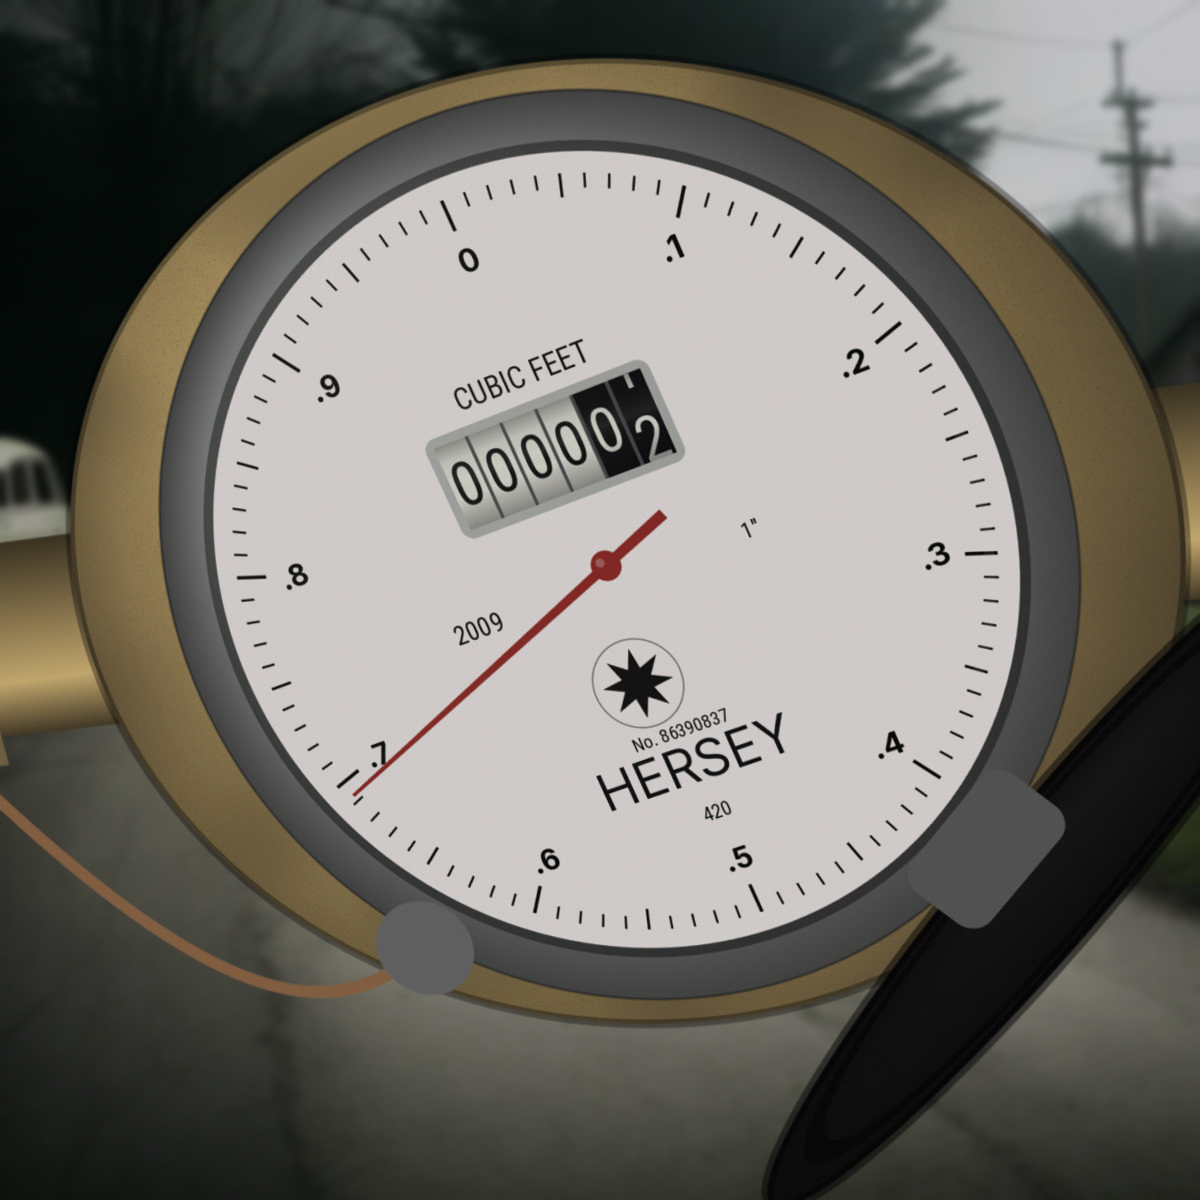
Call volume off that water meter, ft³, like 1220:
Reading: 1.69
